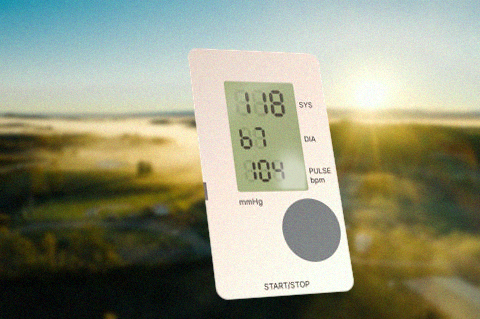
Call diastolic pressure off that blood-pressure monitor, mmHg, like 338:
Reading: 67
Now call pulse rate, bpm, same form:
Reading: 104
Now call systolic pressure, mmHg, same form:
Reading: 118
